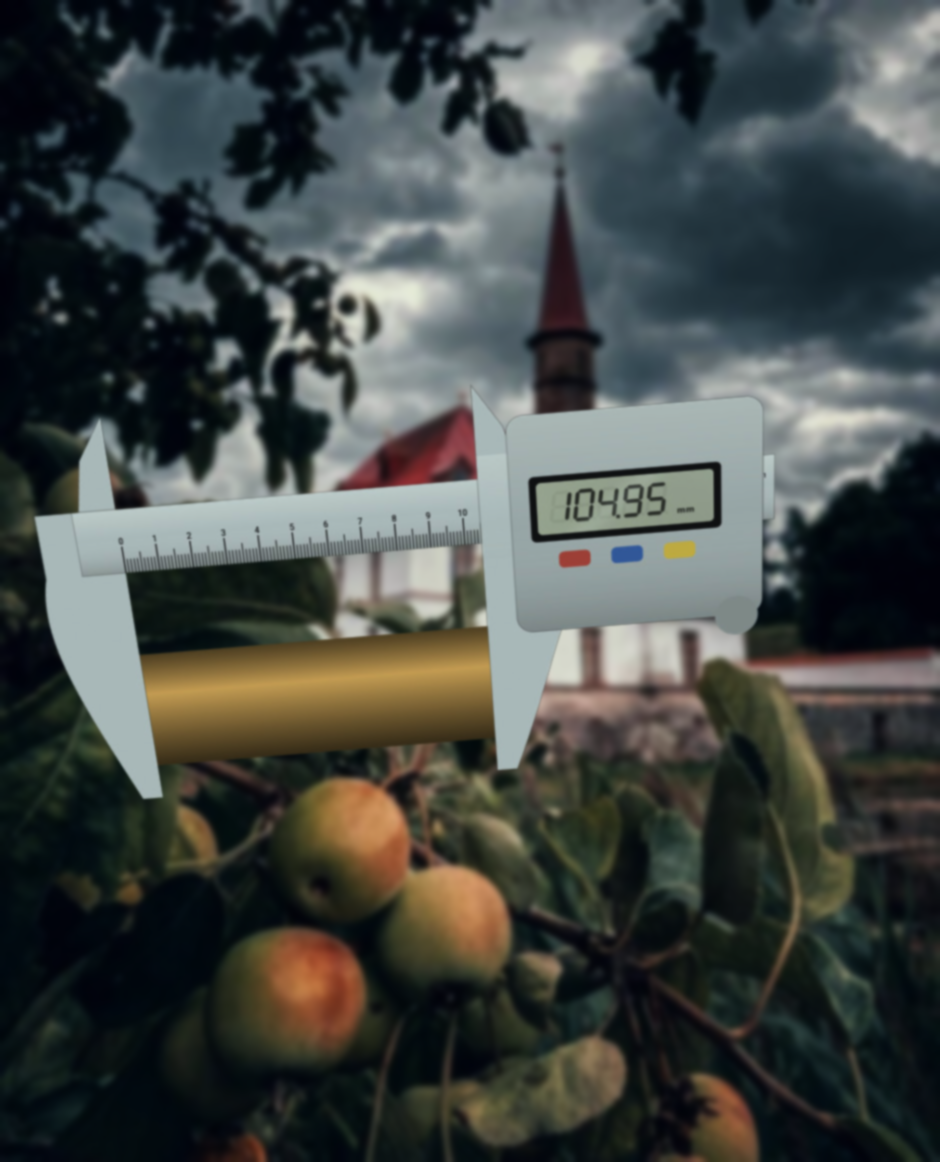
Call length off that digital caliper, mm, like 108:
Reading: 104.95
